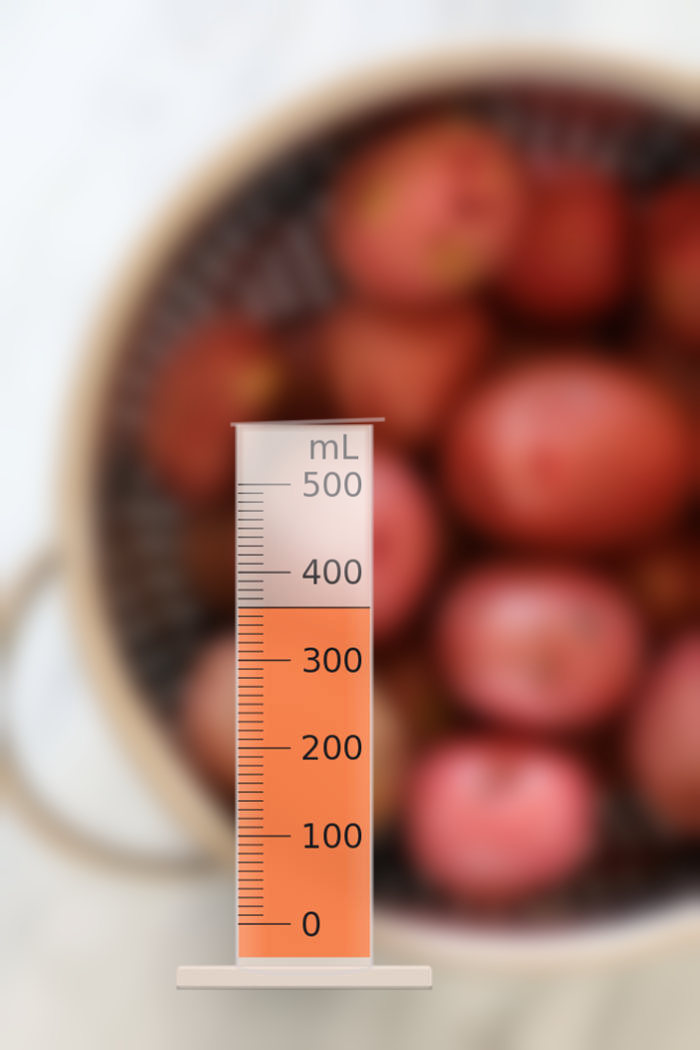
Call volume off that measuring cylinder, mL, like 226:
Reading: 360
